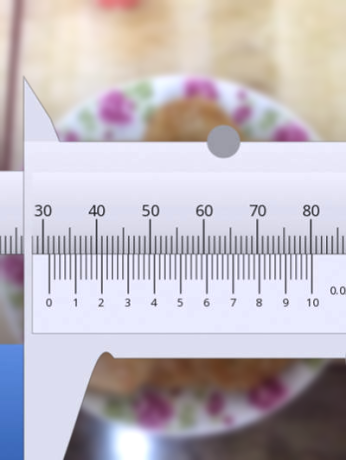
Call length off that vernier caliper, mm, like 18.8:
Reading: 31.2
